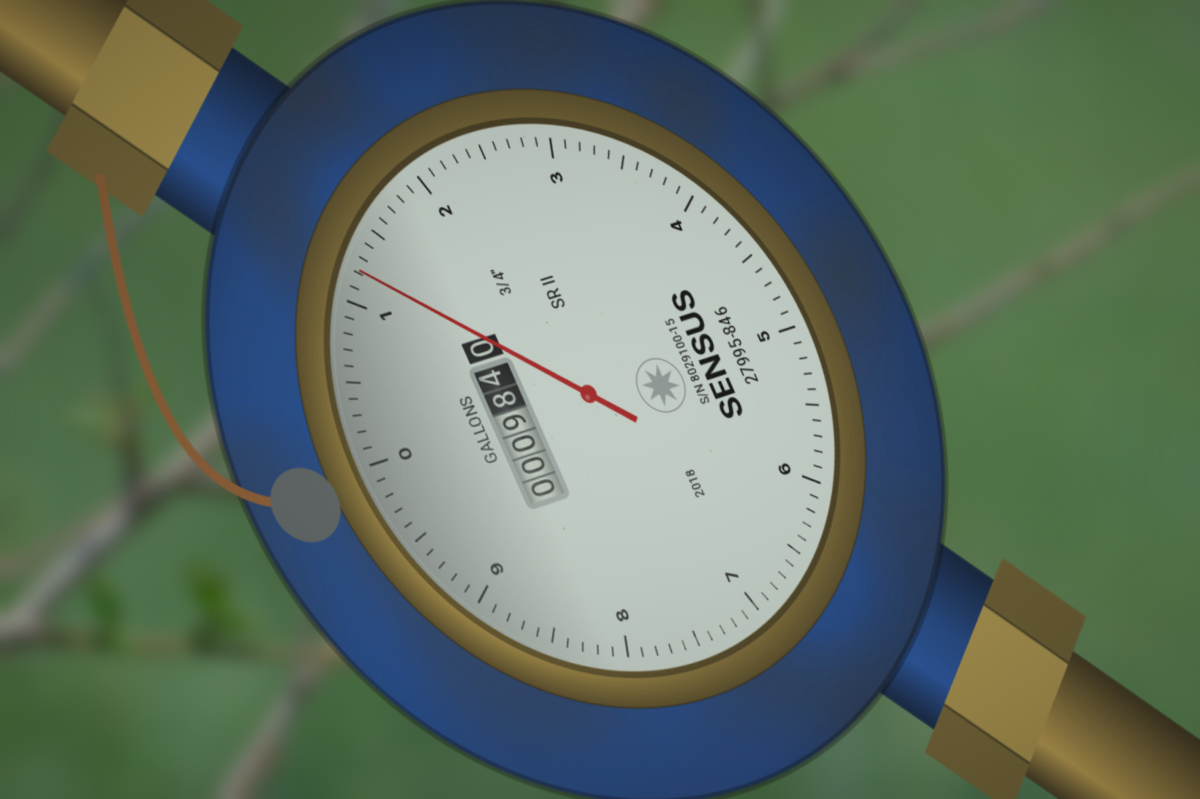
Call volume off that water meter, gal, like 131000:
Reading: 9841.2
